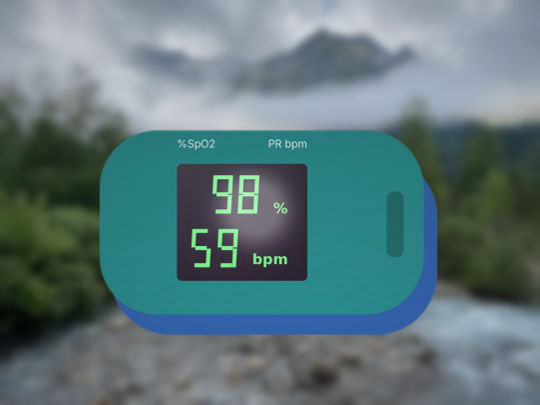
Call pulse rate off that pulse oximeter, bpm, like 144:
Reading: 59
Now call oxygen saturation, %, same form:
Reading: 98
